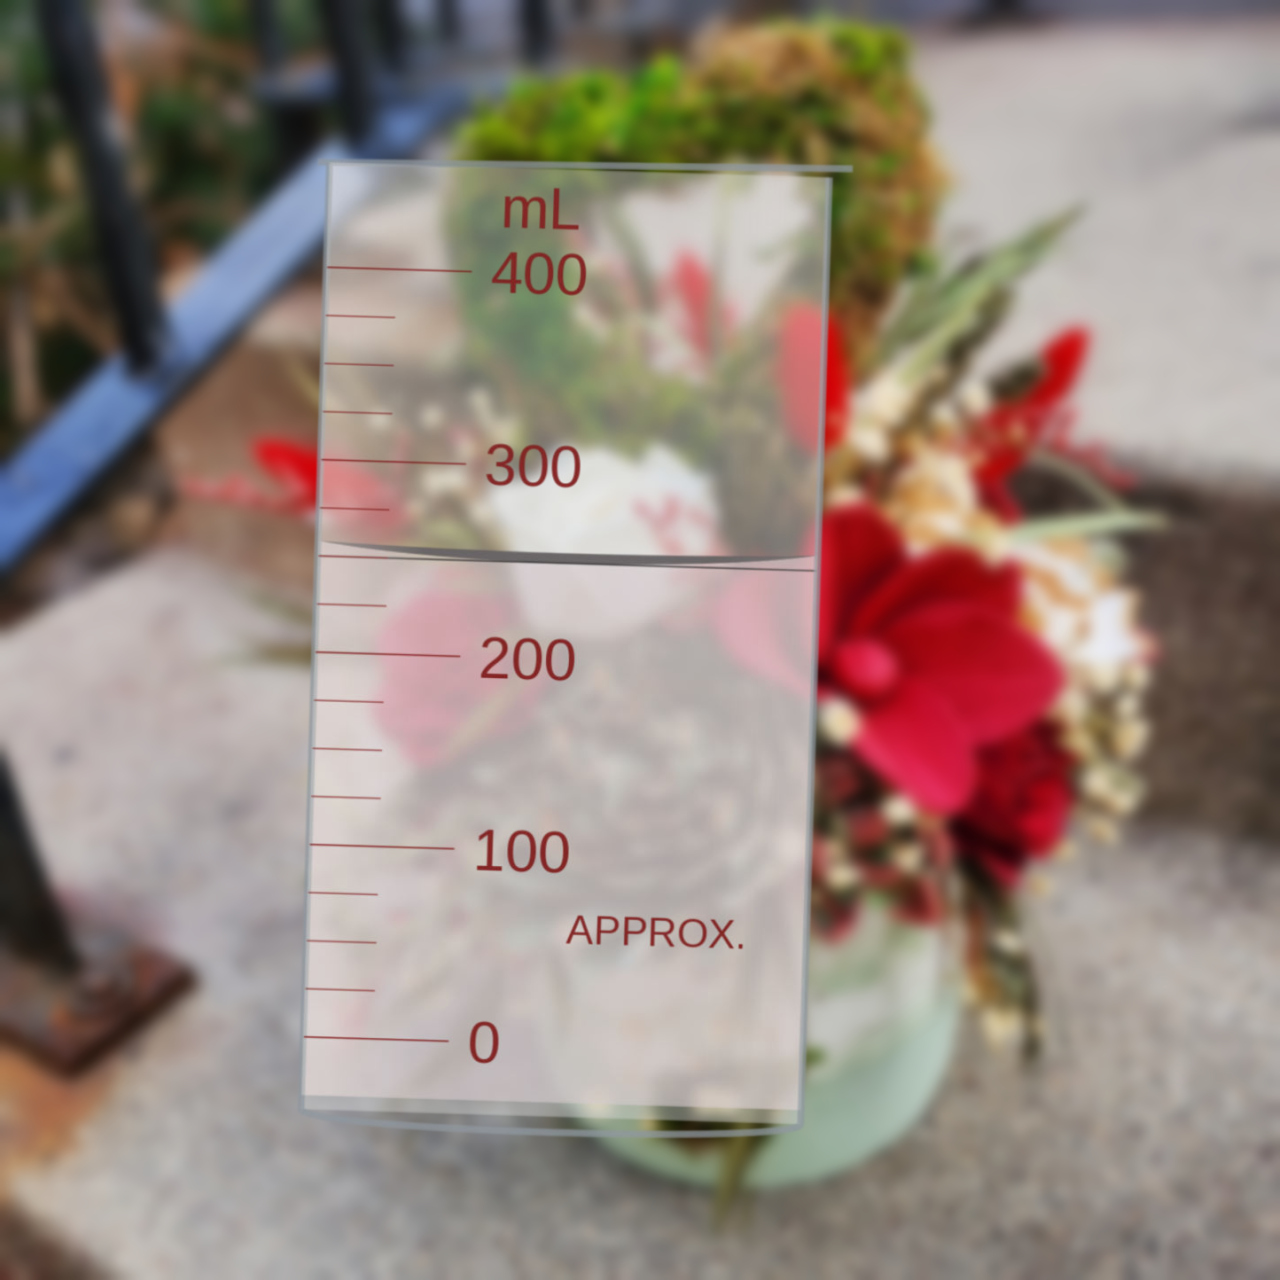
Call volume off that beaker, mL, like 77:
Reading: 250
